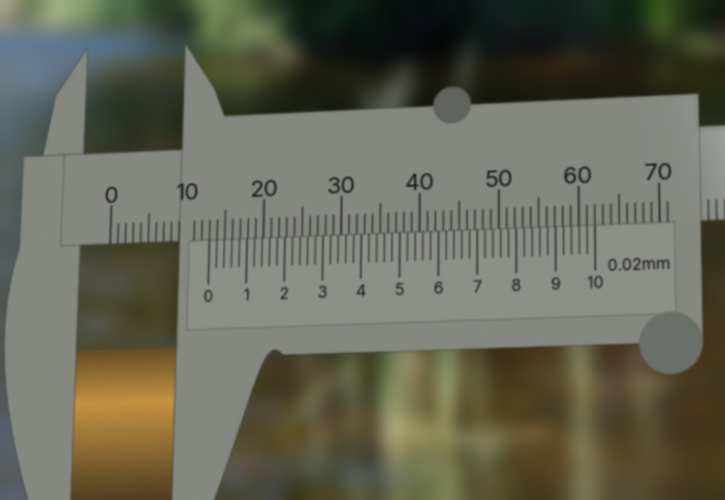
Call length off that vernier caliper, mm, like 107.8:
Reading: 13.0
